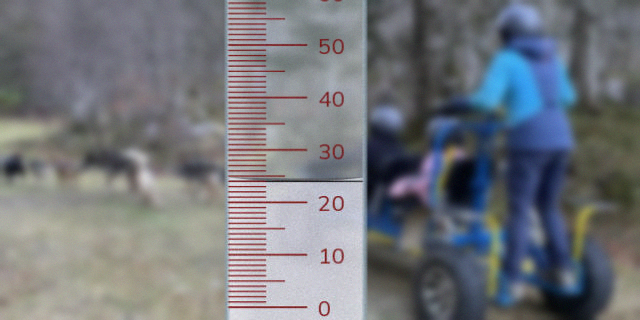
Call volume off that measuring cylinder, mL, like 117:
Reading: 24
